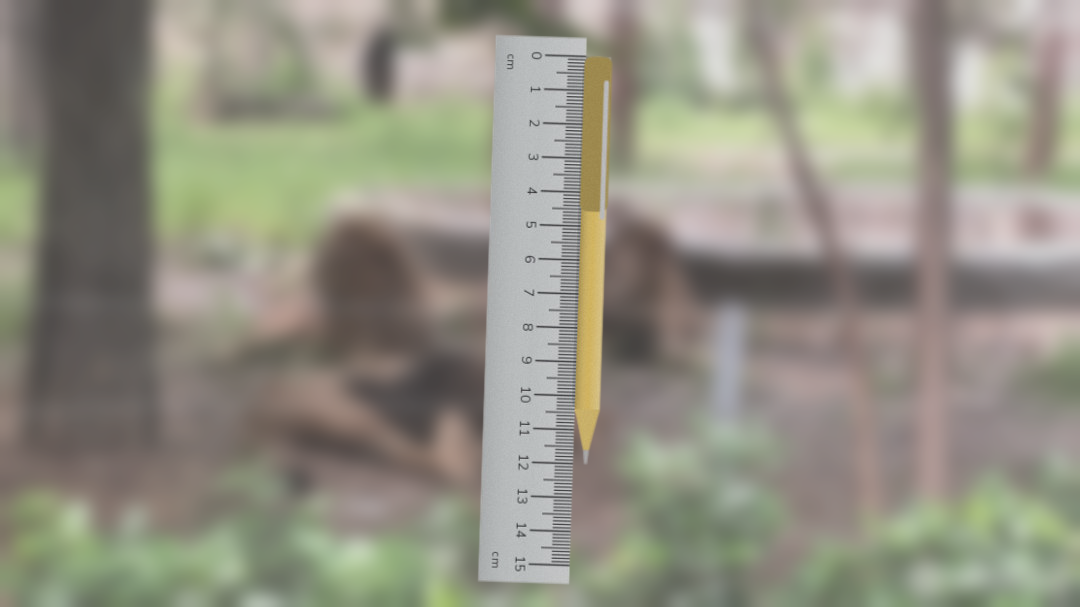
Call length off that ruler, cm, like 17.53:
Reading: 12
